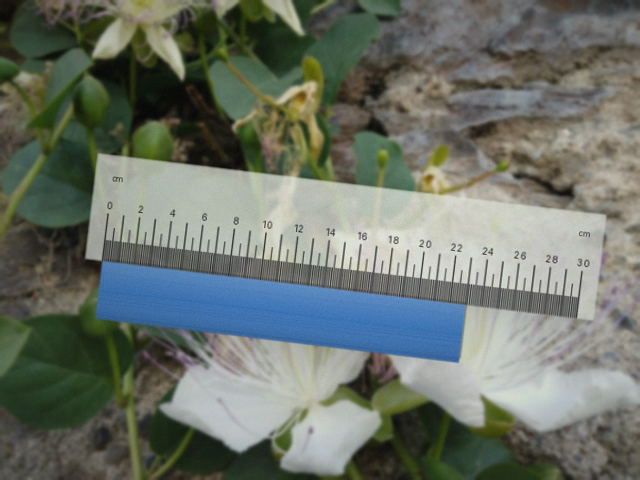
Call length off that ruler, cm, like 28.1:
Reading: 23
